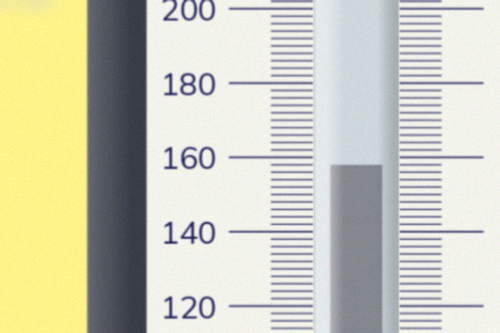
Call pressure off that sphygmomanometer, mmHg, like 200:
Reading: 158
